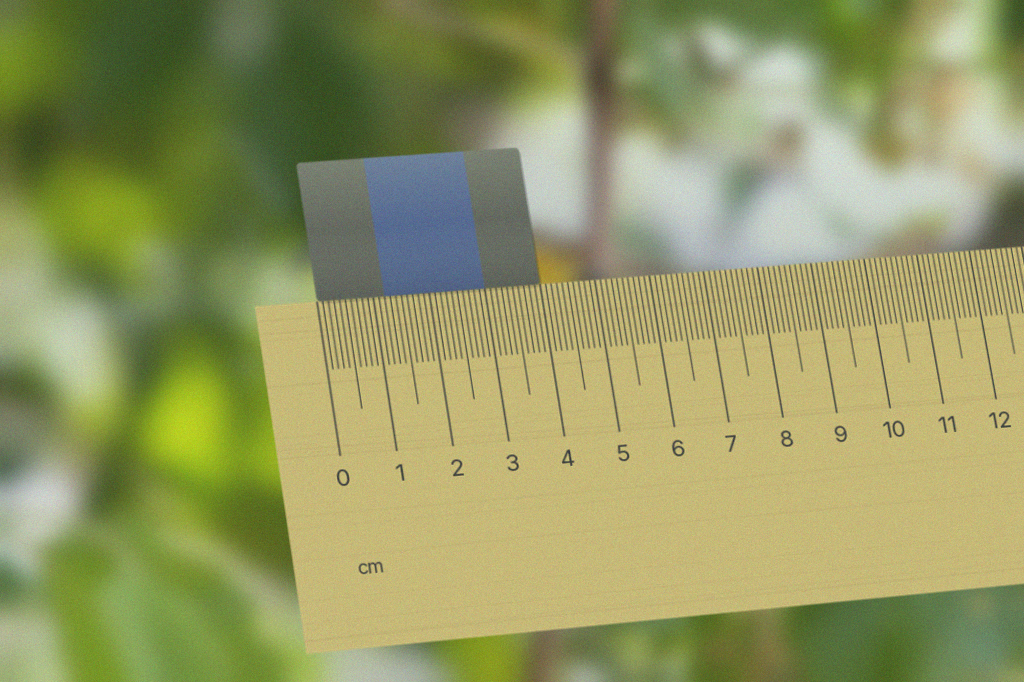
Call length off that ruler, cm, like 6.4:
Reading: 4
